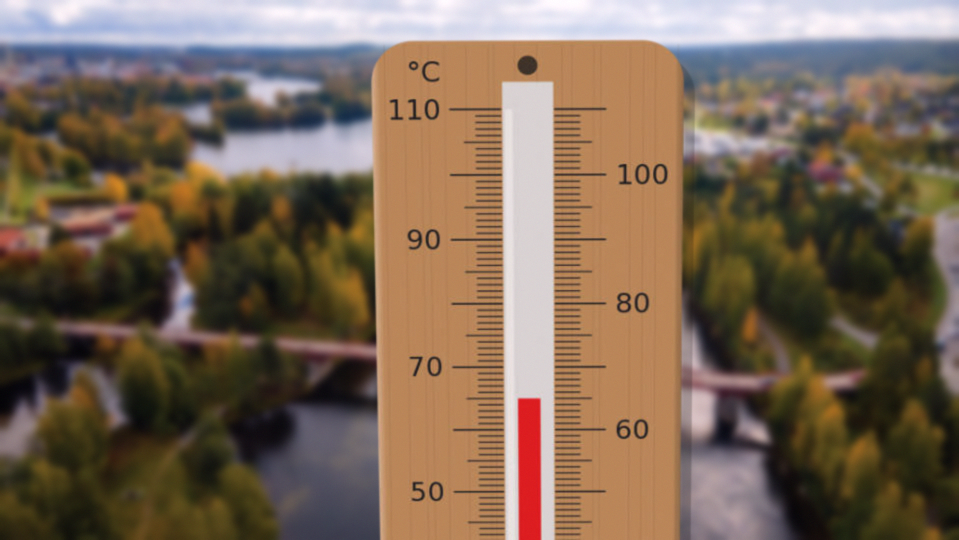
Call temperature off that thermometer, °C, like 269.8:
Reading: 65
